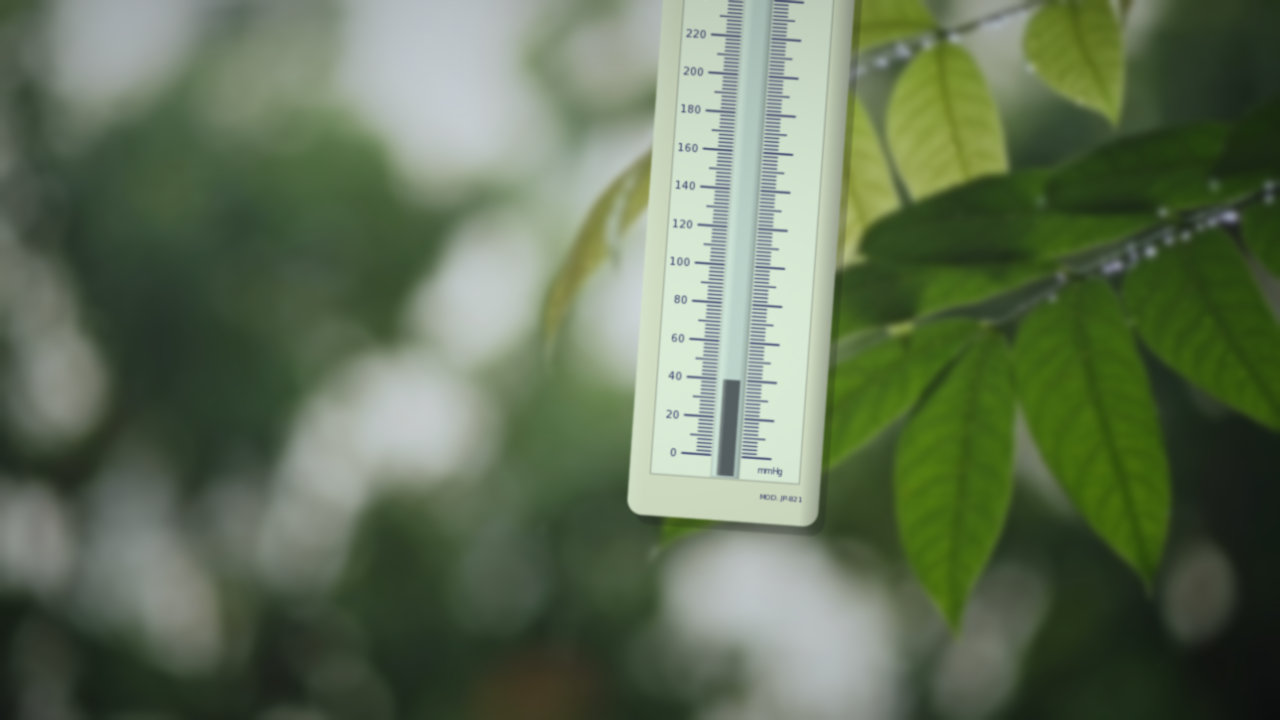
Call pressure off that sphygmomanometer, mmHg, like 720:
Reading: 40
